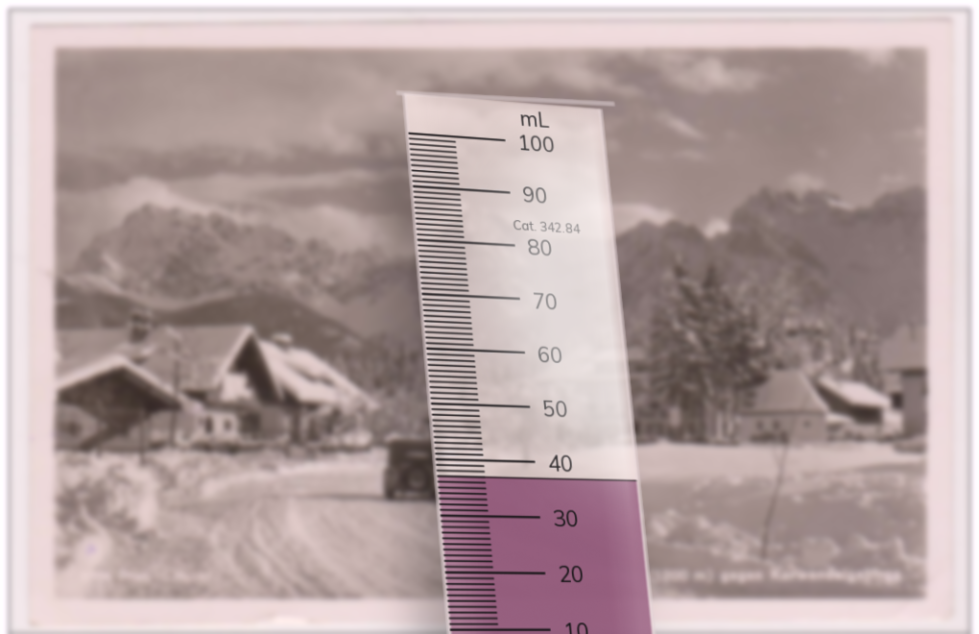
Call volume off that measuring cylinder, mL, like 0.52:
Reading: 37
